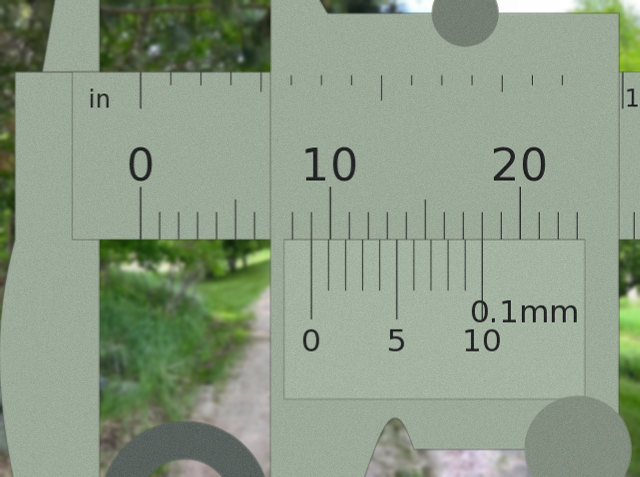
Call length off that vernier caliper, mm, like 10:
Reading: 9.0
